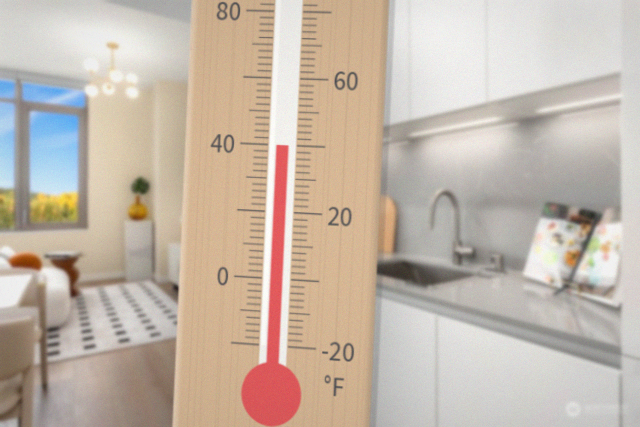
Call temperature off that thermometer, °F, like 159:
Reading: 40
